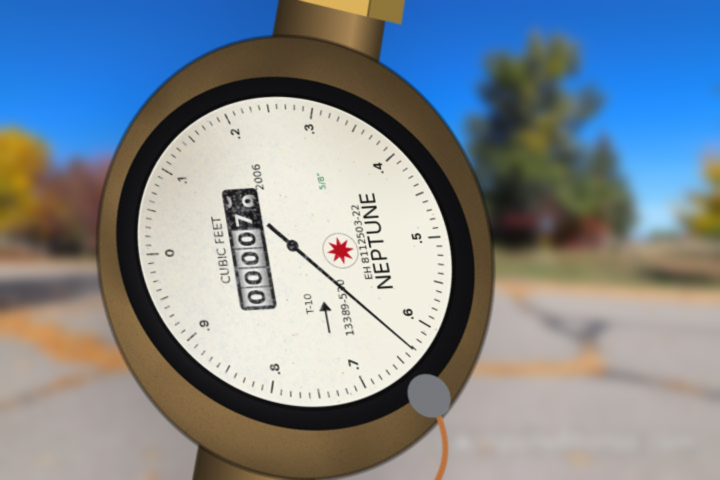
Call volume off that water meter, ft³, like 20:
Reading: 78.63
